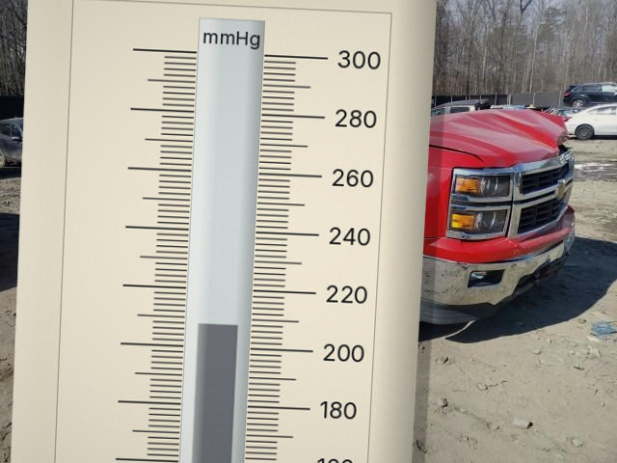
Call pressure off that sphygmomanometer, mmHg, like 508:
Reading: 208
